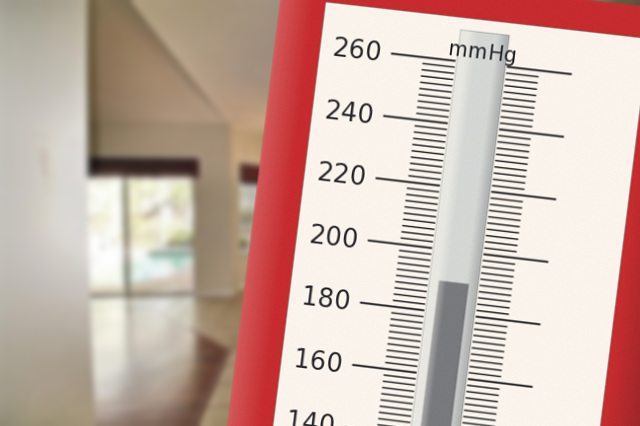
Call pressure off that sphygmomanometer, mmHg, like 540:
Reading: 190
